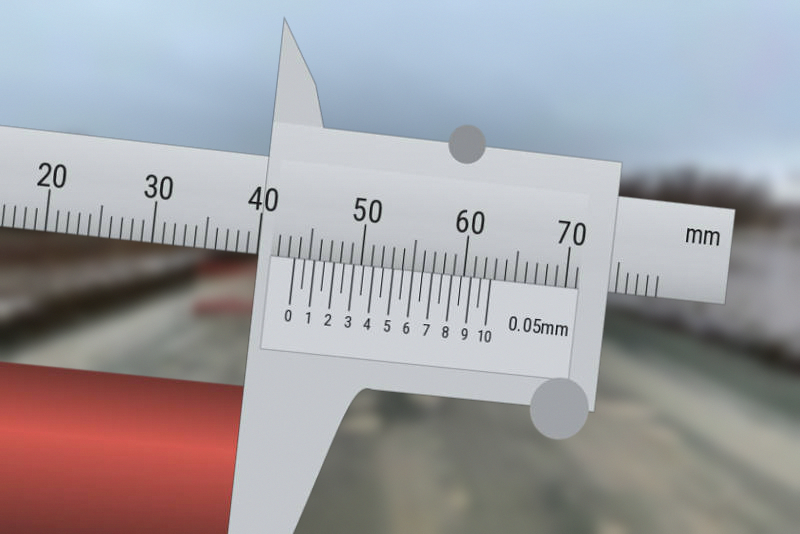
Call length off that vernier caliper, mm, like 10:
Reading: 43.6
